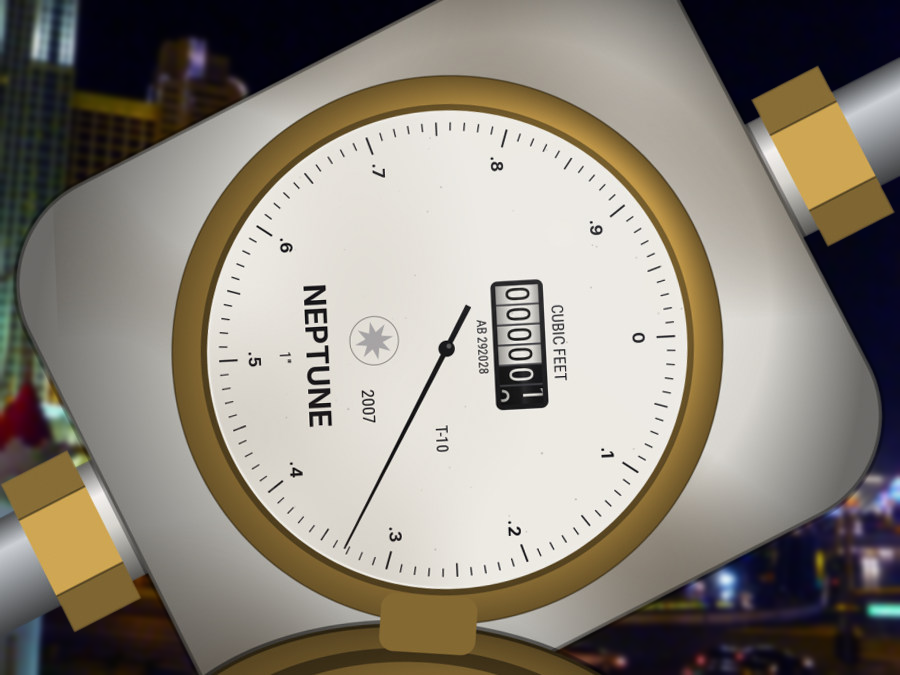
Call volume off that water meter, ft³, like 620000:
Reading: 1.33
